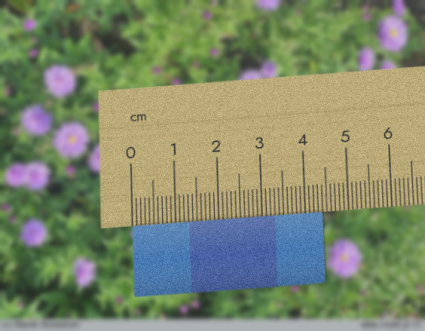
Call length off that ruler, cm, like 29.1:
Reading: 4.4
